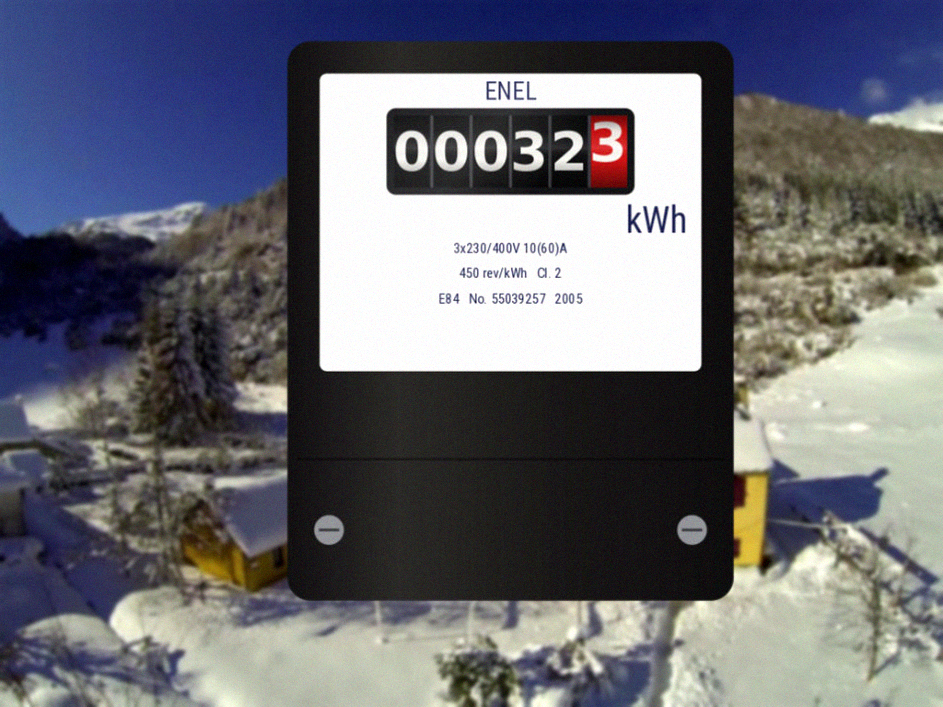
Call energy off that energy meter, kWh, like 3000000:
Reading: 32.3
